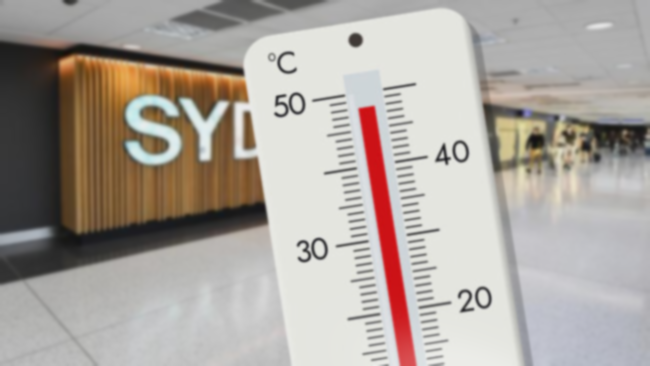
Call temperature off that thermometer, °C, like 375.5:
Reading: 48
